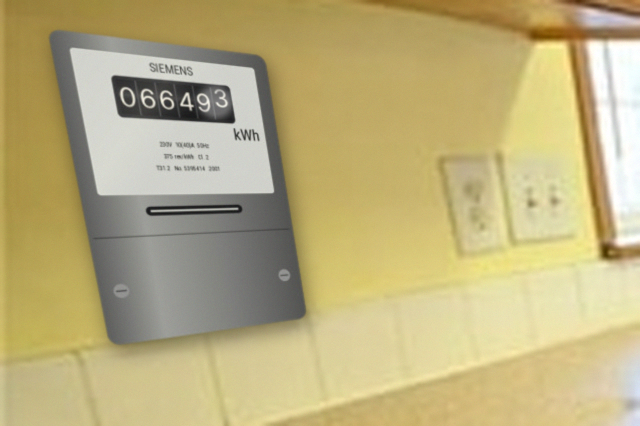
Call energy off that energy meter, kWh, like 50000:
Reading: 66493
